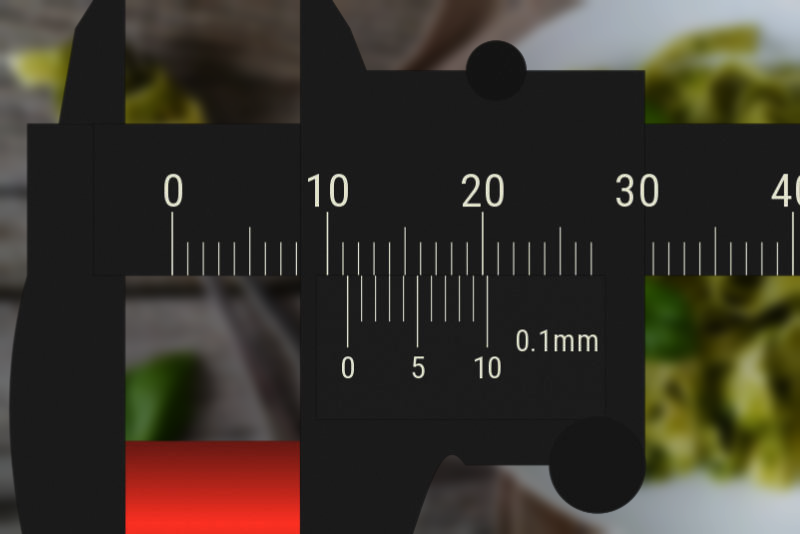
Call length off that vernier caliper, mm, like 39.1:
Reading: 11.3
